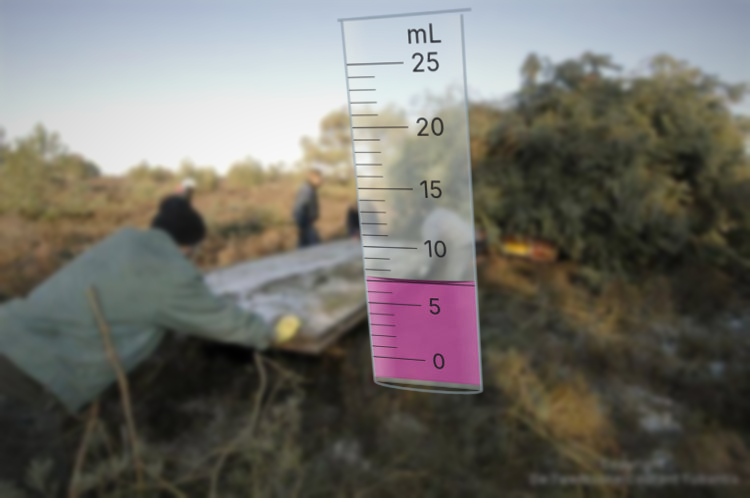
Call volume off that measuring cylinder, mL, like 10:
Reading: 7
